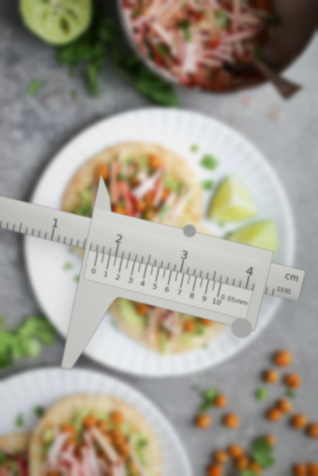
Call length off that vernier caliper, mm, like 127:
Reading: 17.2
